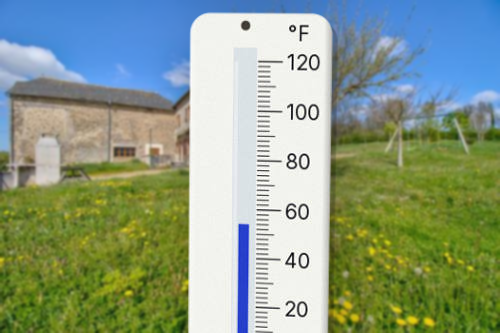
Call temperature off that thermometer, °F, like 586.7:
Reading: 54
